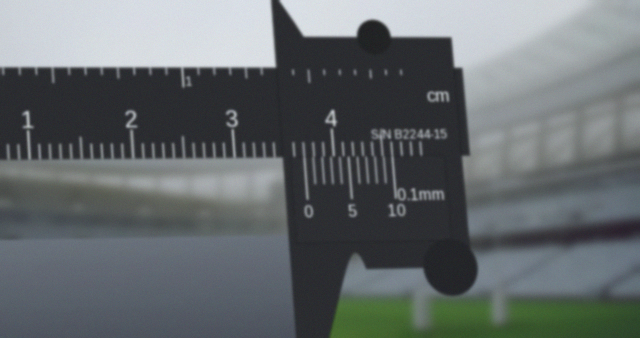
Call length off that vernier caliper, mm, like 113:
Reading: 37.0
